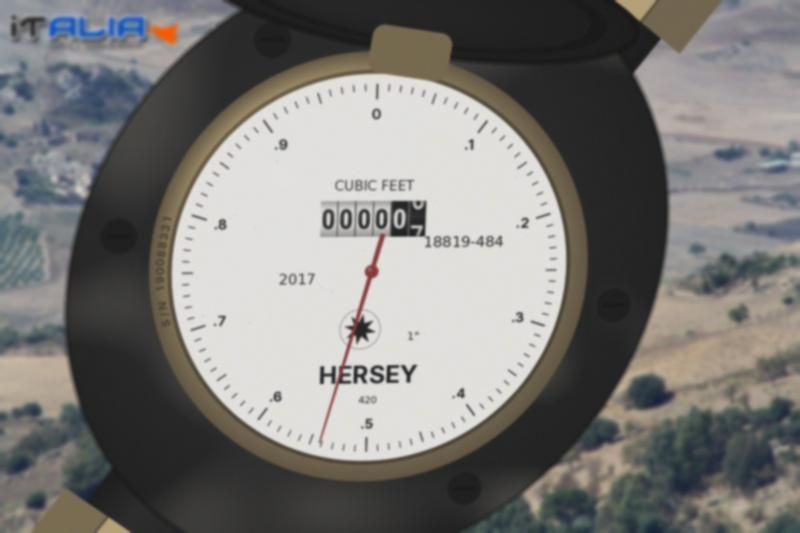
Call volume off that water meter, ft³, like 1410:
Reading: 6.54
